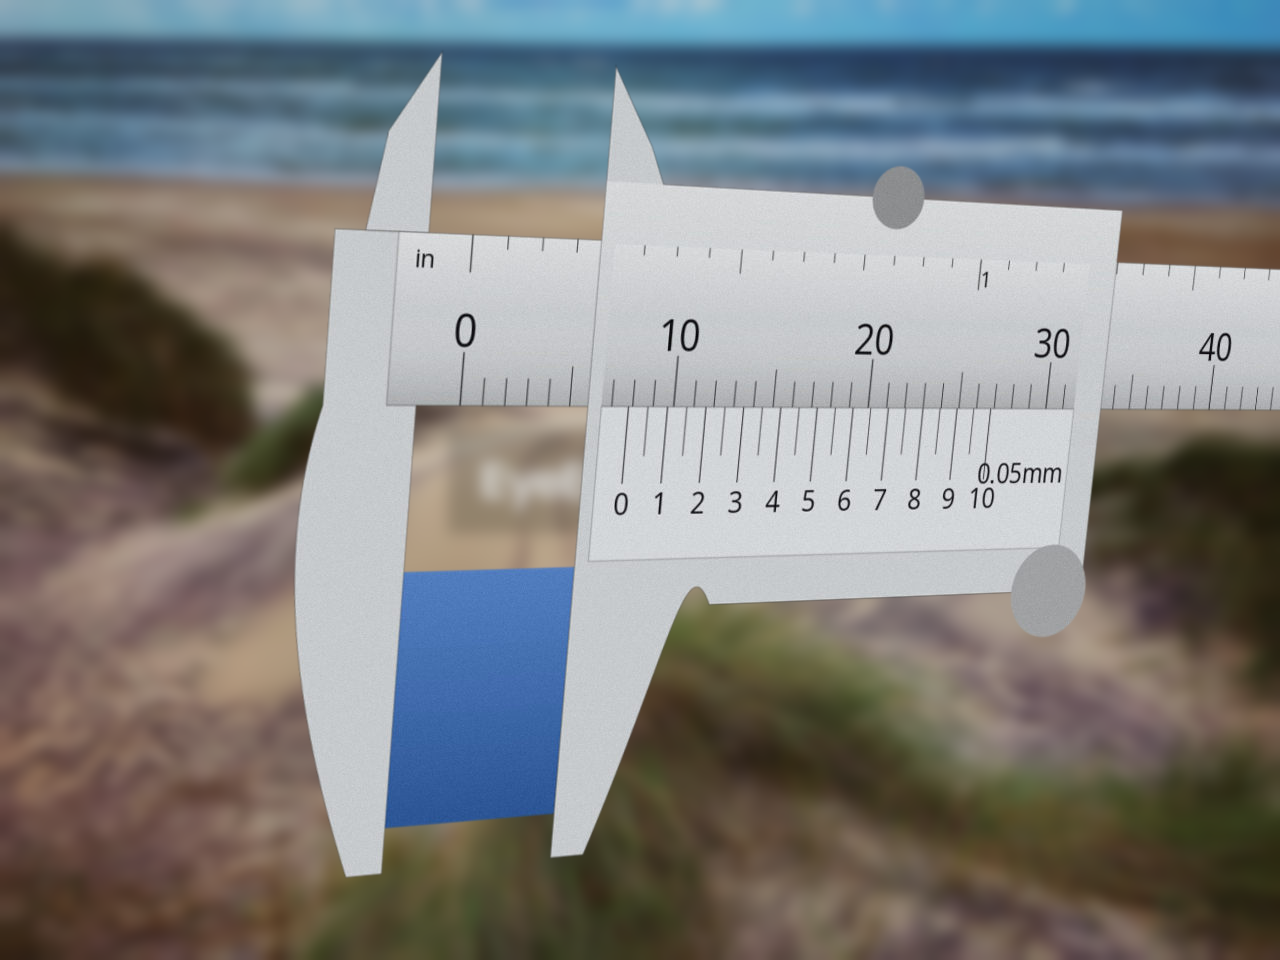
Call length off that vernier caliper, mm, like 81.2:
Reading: 7.8
